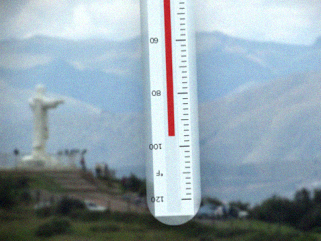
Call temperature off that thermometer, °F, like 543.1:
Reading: 96
